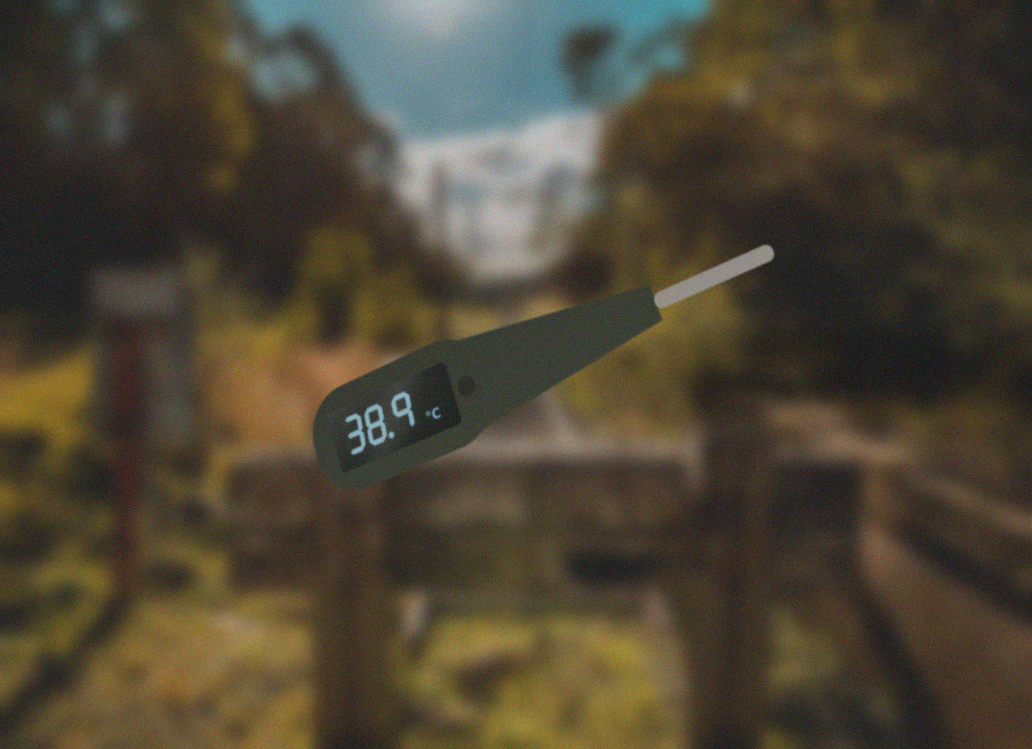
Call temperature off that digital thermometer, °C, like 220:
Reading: 38.9
